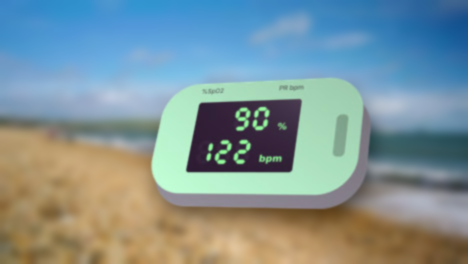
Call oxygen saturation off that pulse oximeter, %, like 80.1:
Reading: 90
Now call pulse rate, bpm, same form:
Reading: 122
